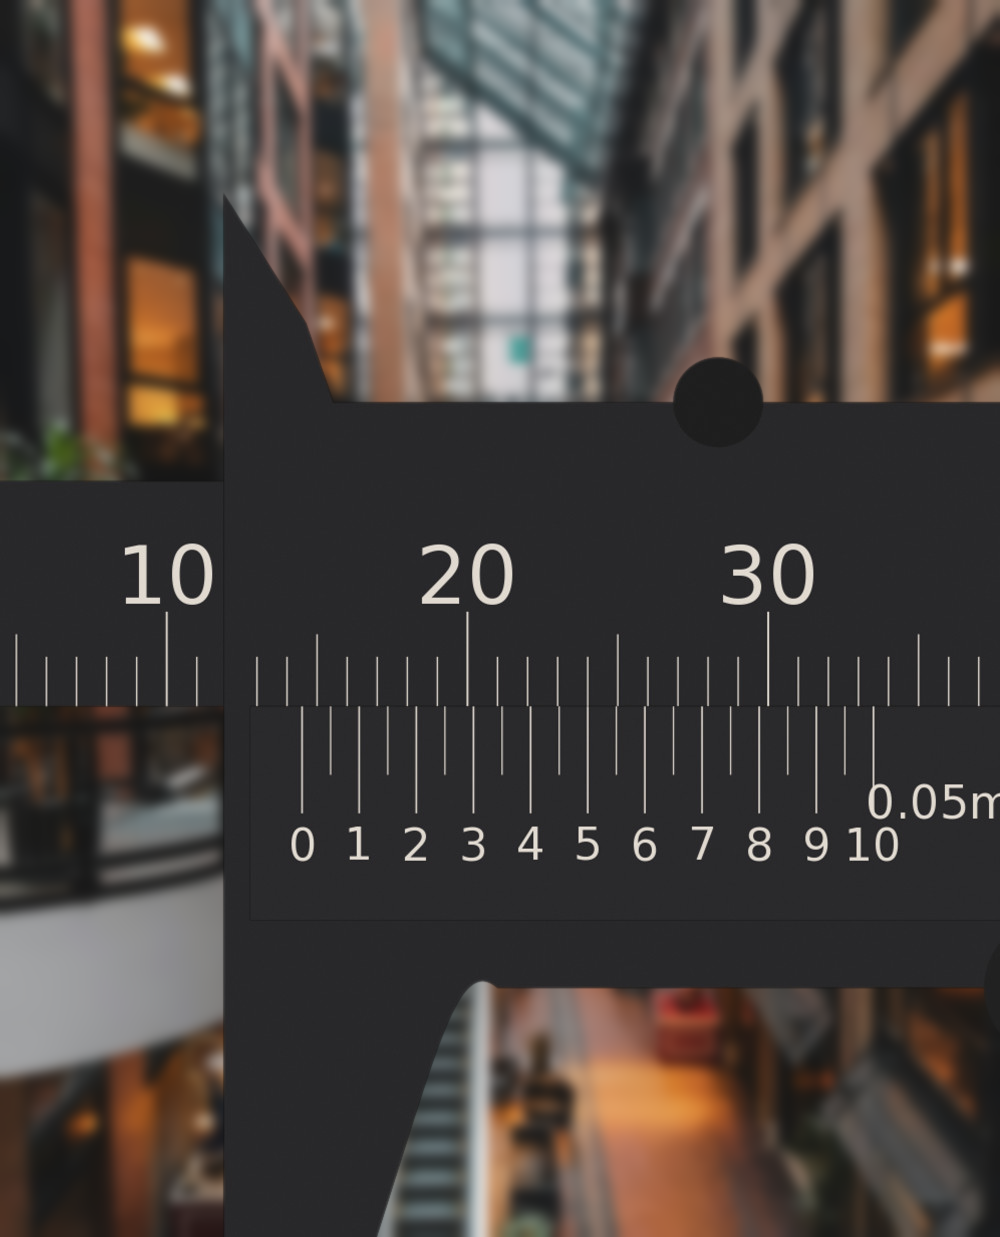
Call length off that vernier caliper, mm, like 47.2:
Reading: 14.50
